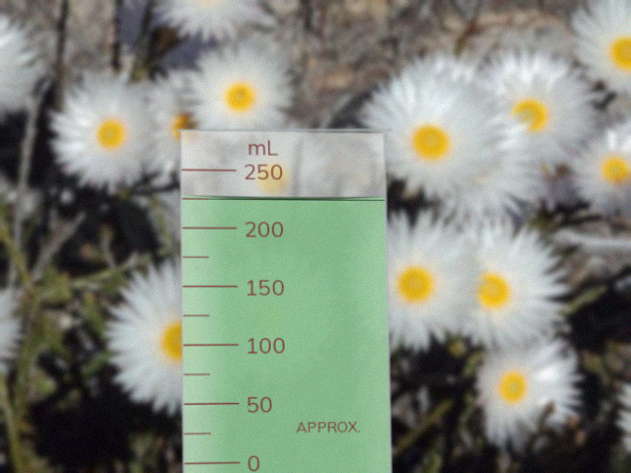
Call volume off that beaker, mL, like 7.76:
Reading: 225
